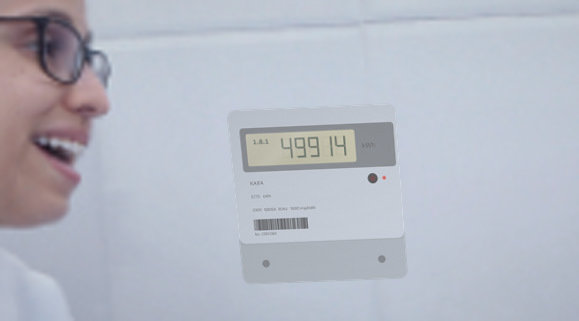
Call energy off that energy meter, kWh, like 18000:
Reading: 49914
